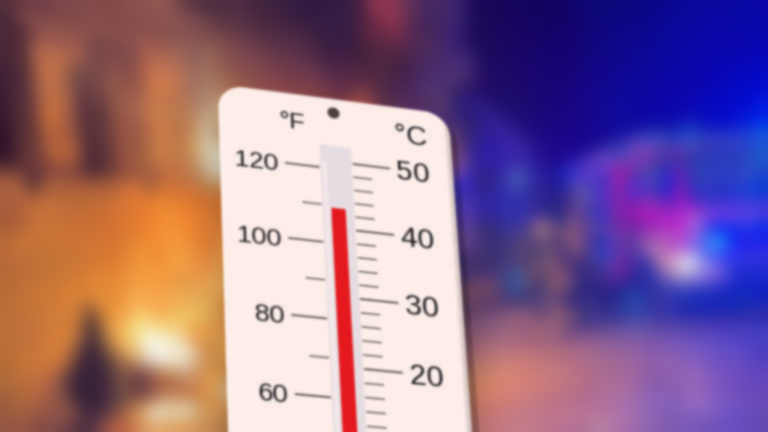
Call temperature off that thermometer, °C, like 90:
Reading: 43
